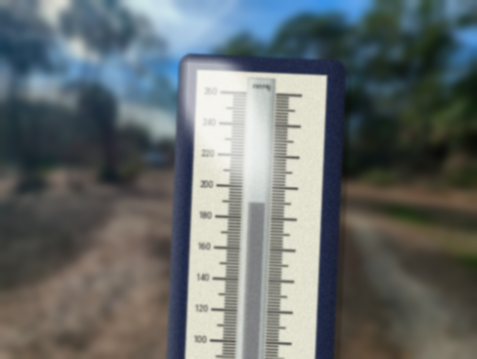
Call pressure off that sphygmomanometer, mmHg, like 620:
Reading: 190
